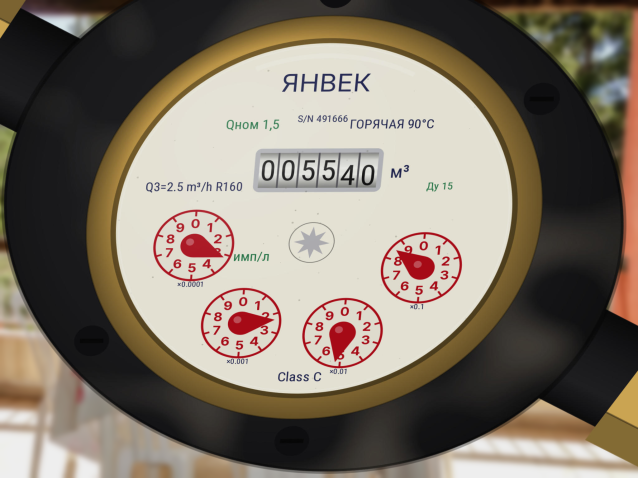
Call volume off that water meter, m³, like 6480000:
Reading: 5539.8523
